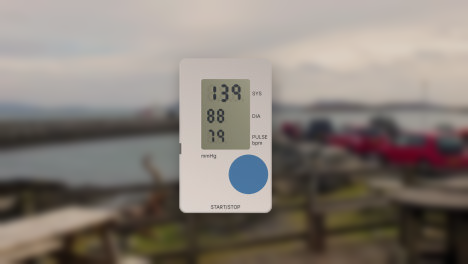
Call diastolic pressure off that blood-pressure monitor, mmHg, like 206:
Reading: 88
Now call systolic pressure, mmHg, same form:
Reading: 139
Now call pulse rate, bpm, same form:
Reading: 79
